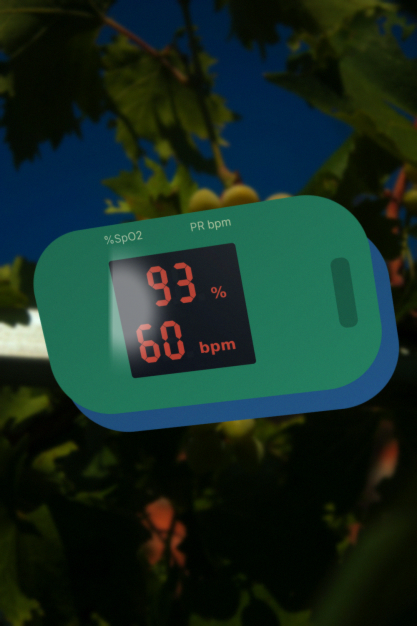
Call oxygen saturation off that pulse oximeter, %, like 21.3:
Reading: 93
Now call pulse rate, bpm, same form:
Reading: 60
